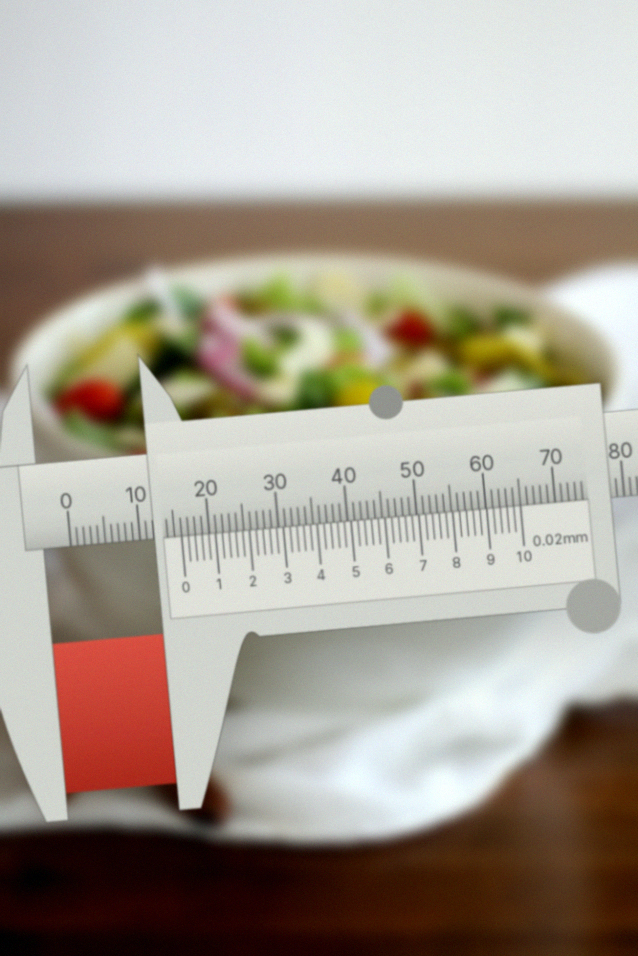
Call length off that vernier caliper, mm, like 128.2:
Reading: 16.0
